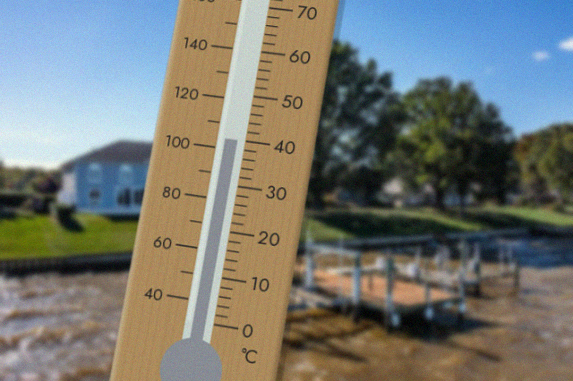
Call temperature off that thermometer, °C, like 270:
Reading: 40
